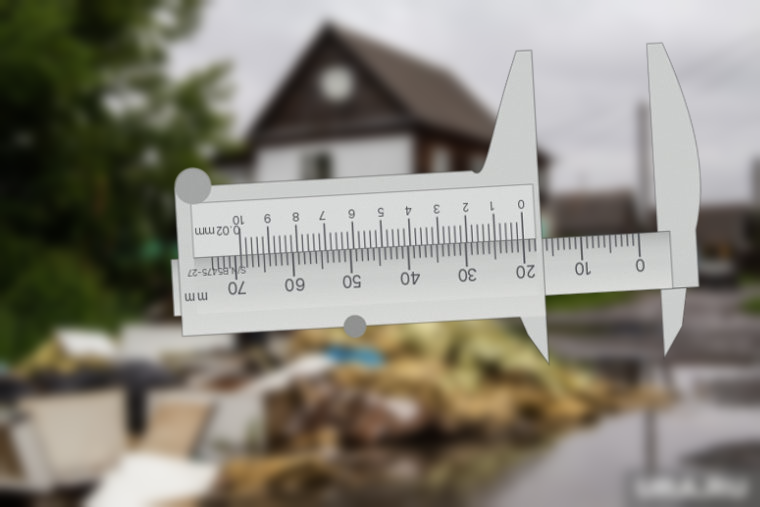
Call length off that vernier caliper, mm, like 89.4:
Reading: 20.0
